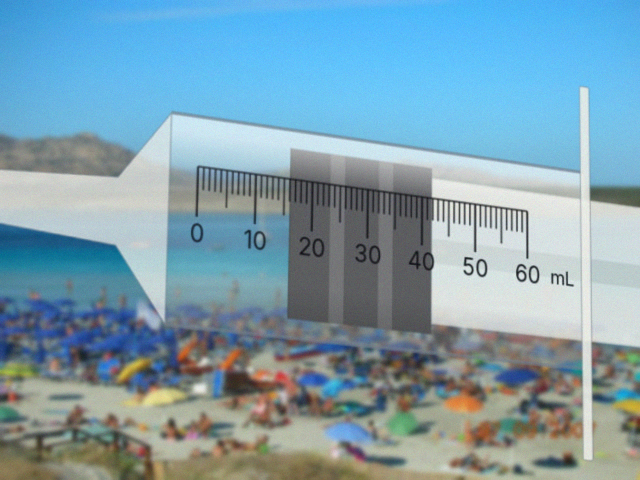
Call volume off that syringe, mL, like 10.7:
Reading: 16
